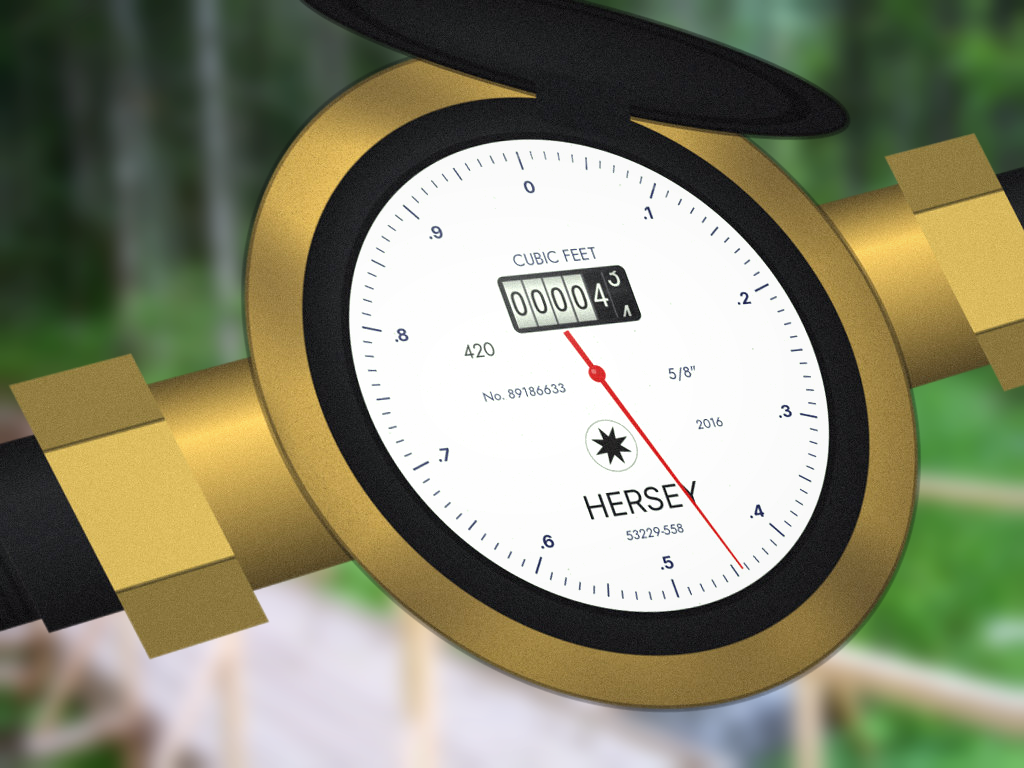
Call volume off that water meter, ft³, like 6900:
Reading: 43.44
